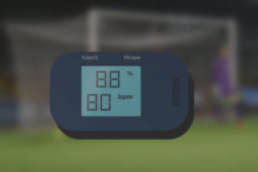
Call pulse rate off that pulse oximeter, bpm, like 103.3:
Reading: 80
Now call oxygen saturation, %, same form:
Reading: 88
